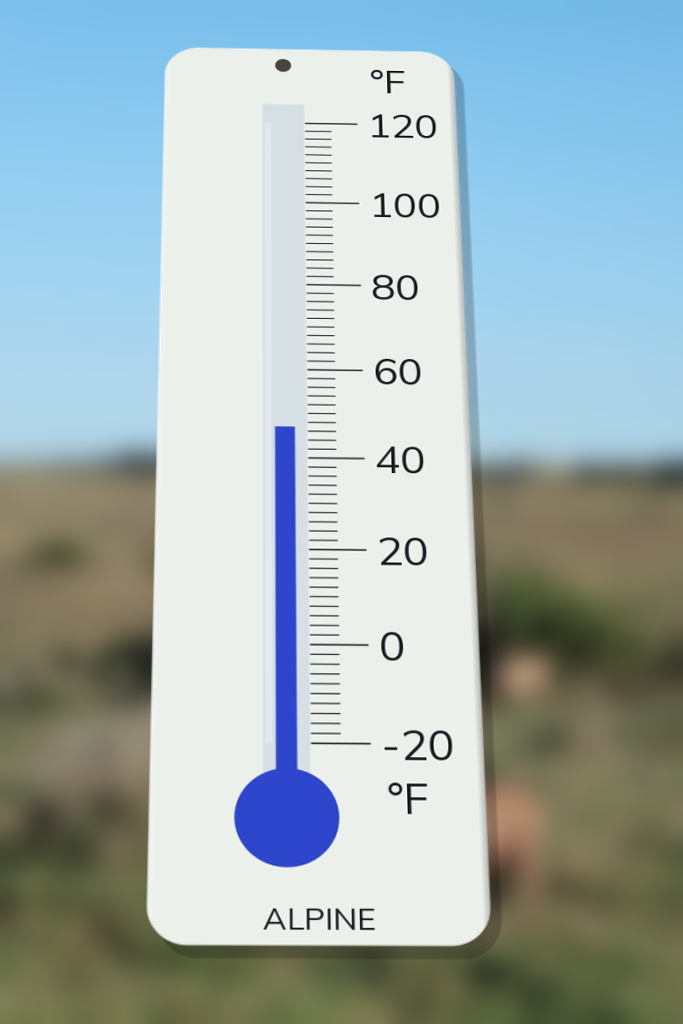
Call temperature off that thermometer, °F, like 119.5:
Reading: 47
